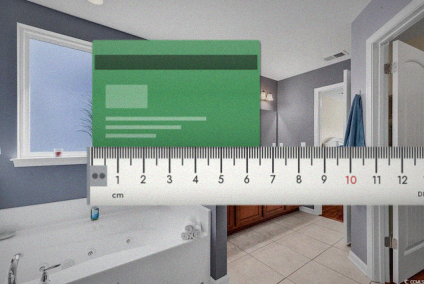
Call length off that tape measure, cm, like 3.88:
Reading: 6.5
